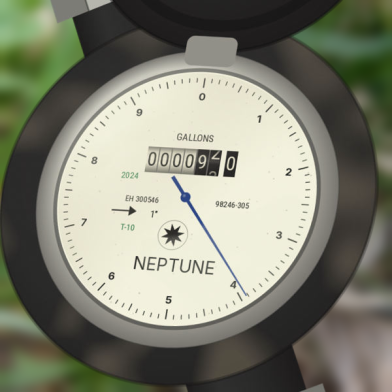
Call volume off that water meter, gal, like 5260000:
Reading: 923.9
